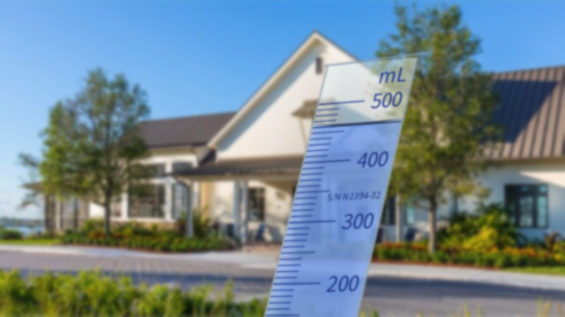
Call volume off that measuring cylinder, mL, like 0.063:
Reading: 460
